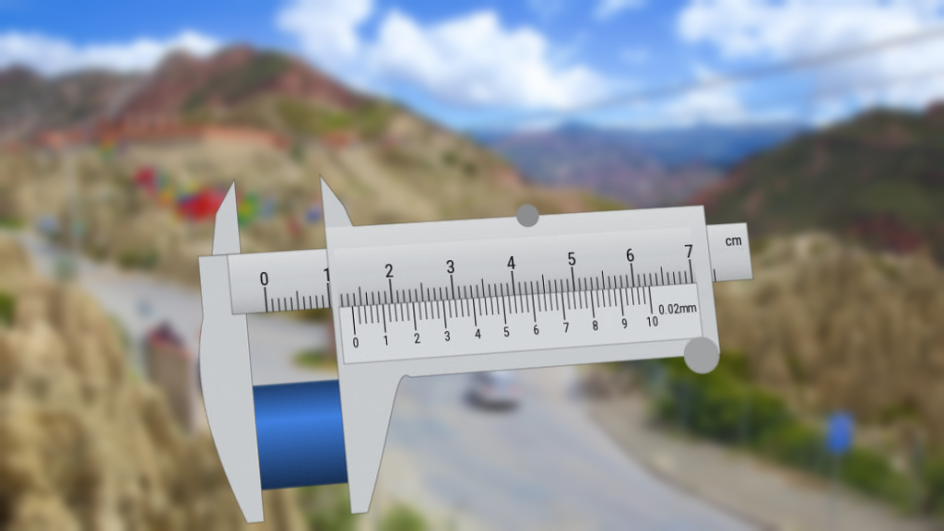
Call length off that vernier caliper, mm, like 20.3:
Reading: 13.6
